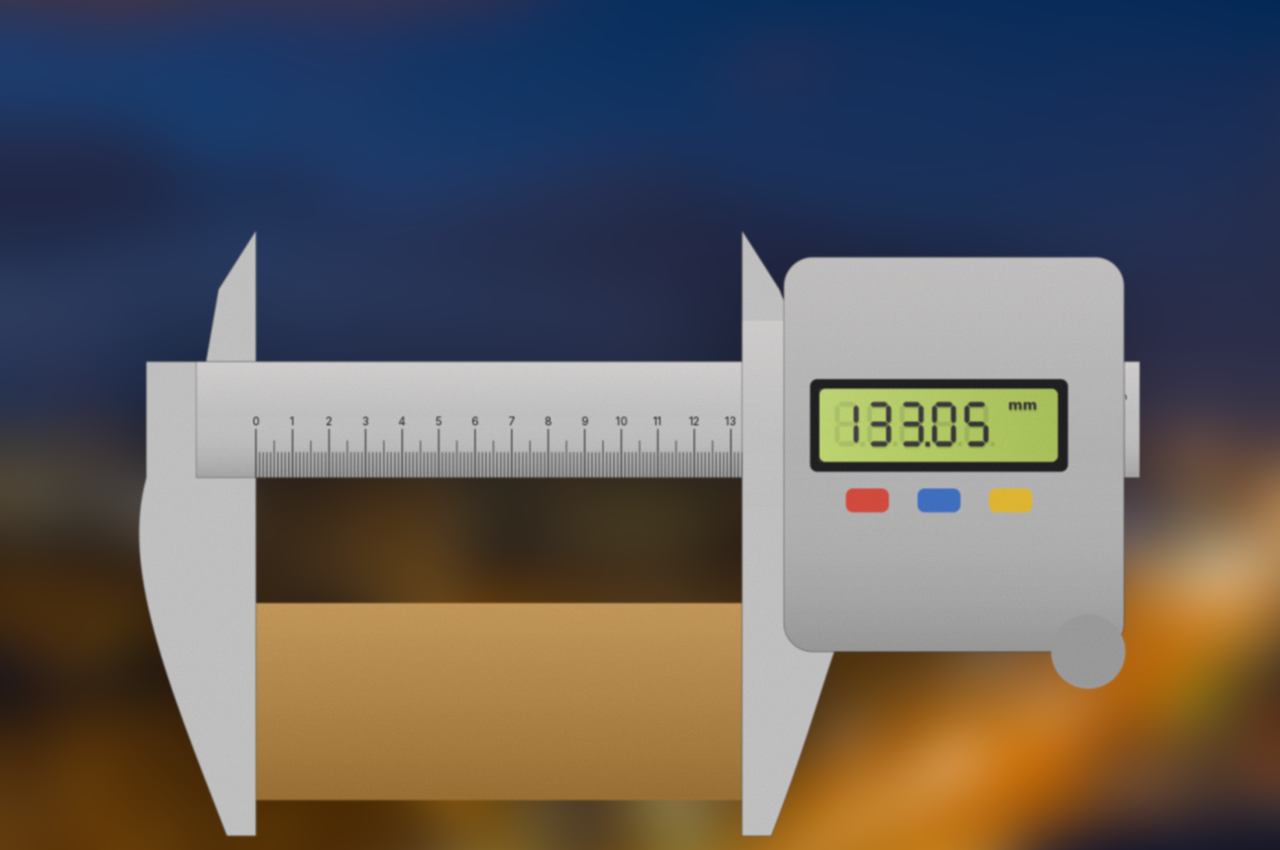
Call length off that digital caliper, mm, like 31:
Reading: 133.05
